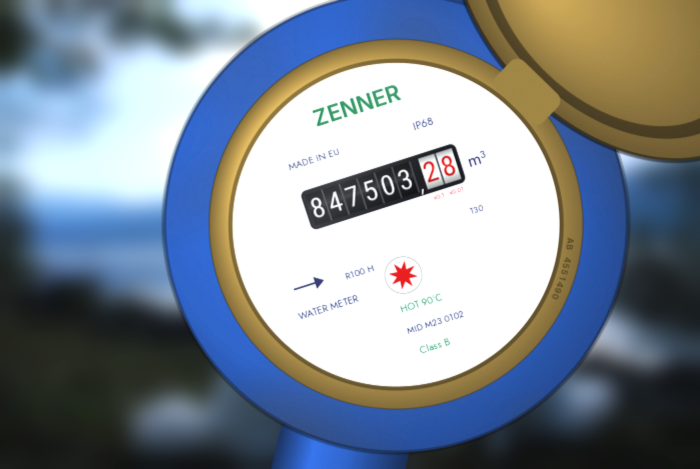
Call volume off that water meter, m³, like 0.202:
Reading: 847503.28
